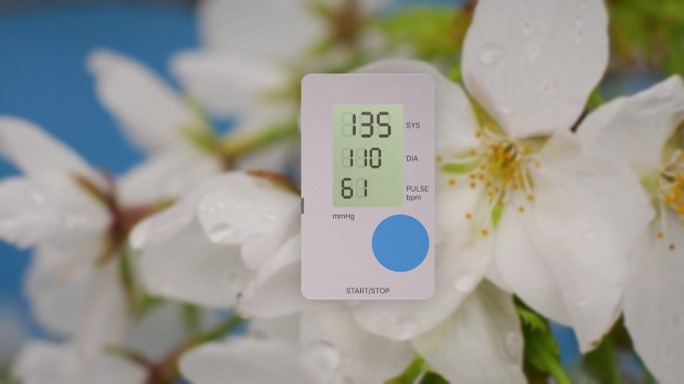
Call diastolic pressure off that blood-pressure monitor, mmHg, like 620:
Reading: 110
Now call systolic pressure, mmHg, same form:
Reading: 135
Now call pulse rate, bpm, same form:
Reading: 61
